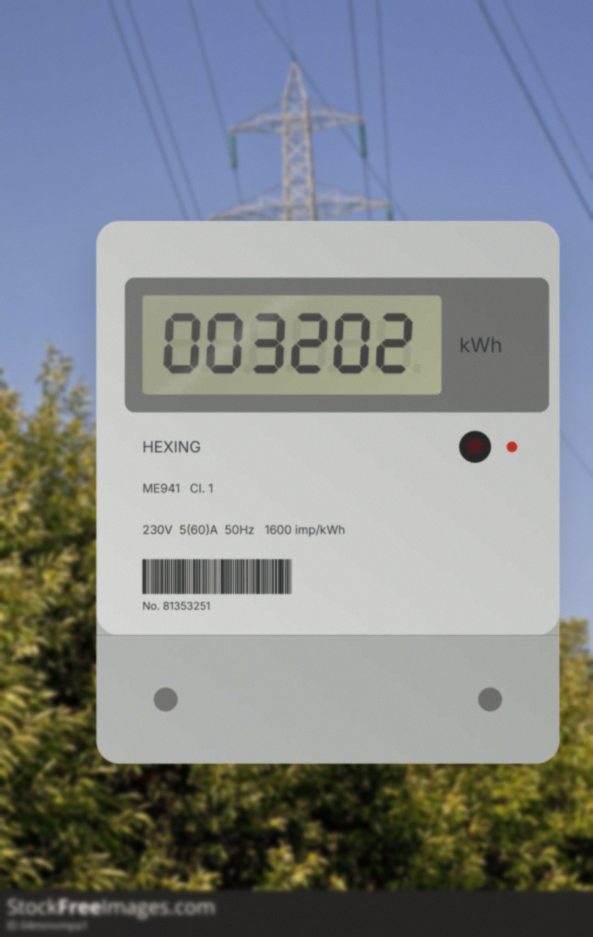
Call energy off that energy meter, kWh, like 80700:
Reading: 3202
